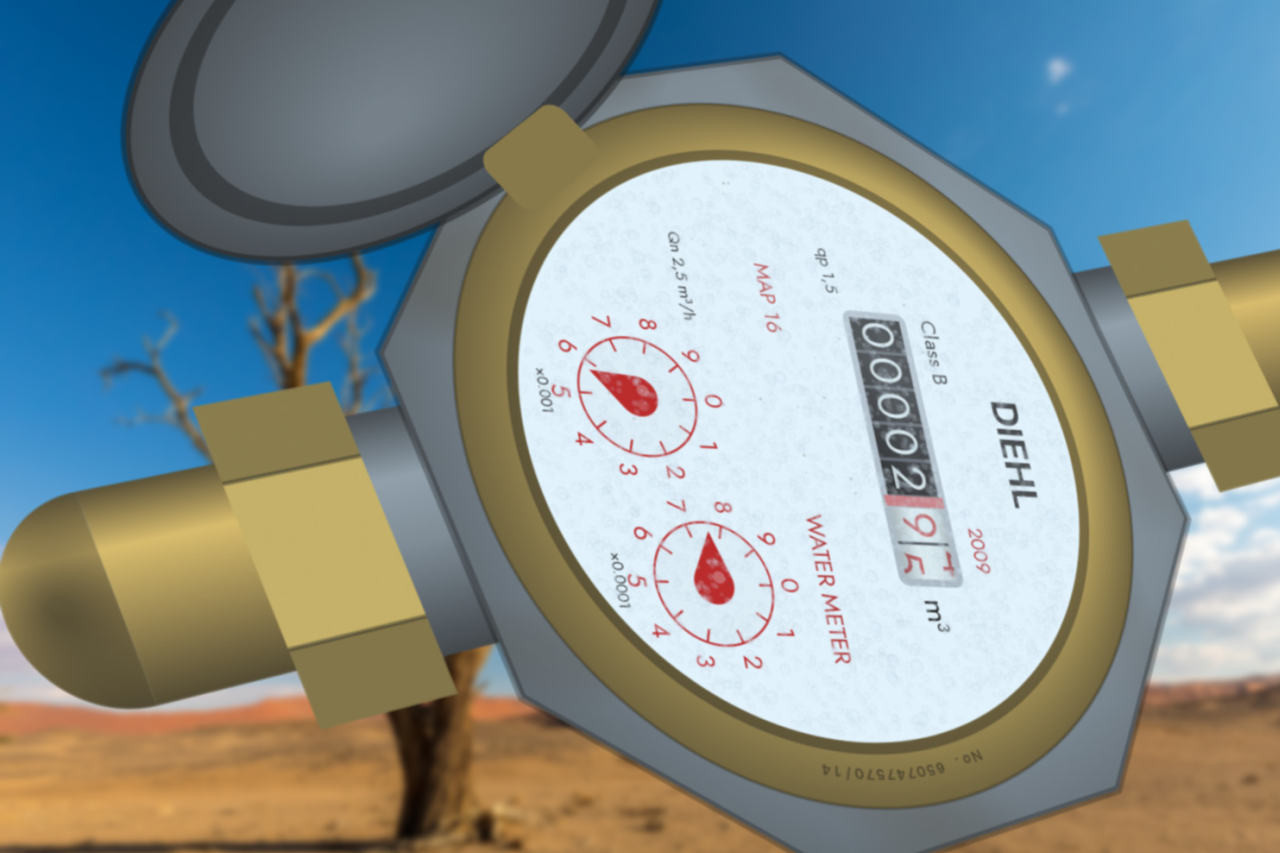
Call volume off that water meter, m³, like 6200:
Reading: 2.9457
